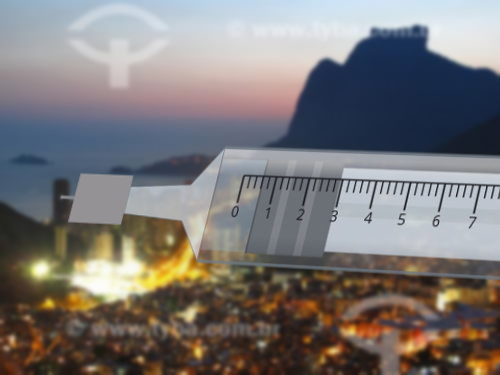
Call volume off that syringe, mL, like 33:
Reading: 0.6
